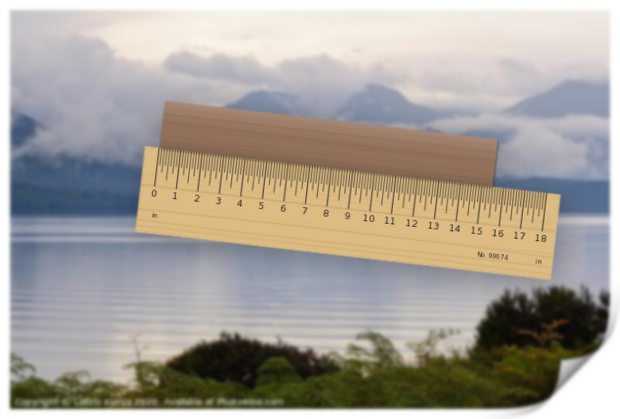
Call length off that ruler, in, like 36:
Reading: 15.5
